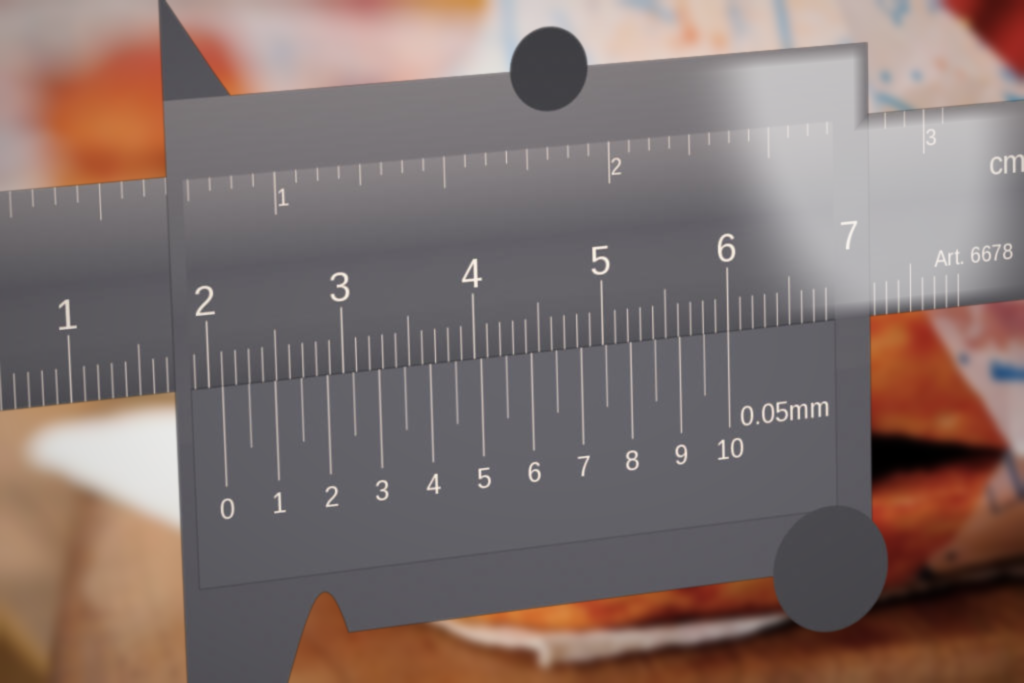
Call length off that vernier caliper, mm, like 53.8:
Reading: 21.0
